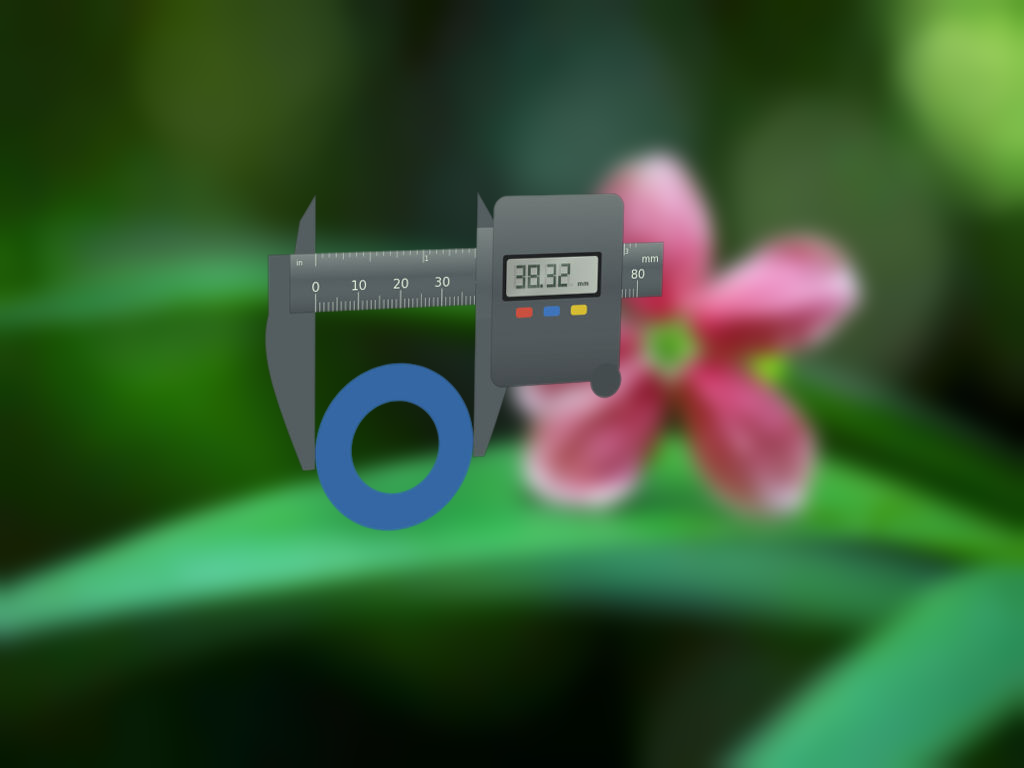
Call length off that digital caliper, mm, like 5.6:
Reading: 38.32
